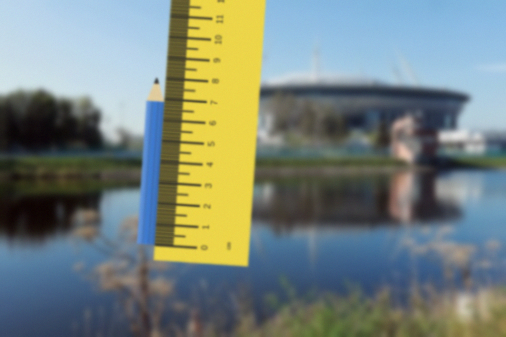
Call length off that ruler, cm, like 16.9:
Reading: 8
